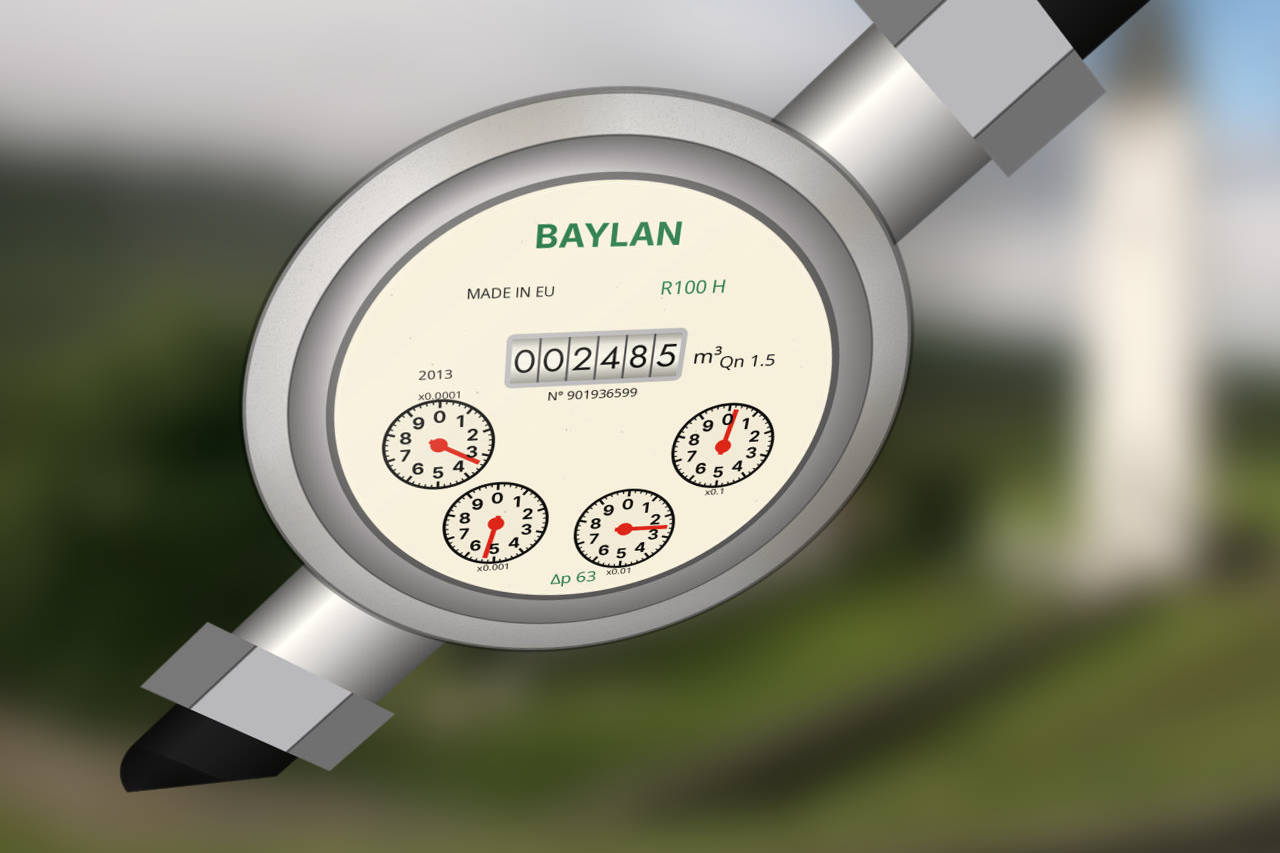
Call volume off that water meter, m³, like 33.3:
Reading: 2485.0253
